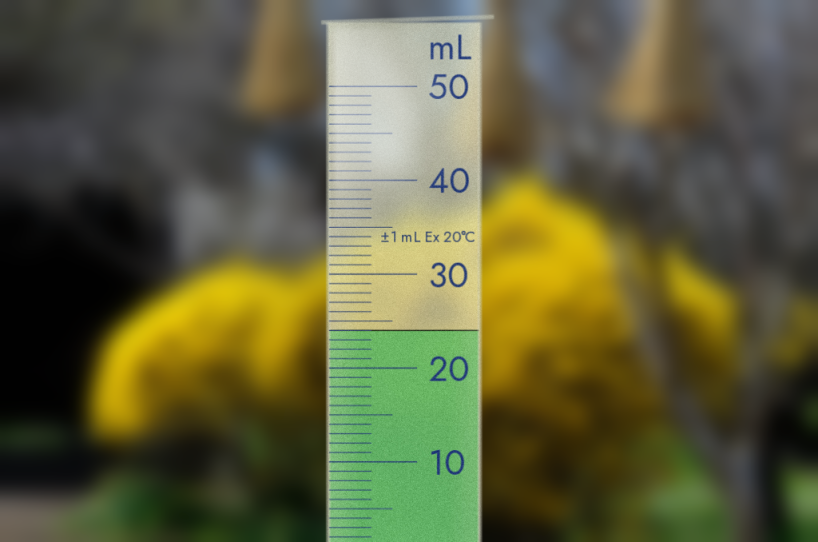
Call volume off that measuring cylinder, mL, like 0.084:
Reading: 24
